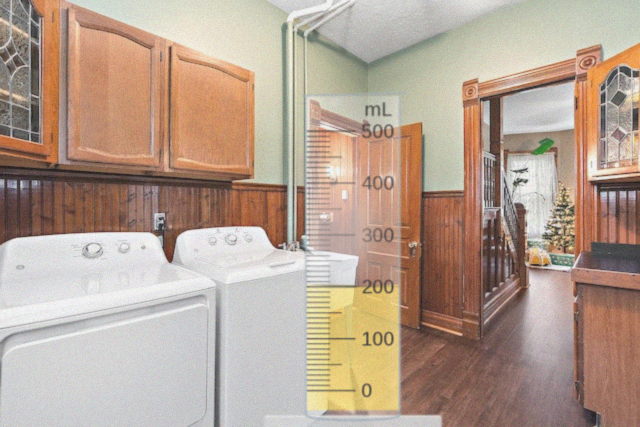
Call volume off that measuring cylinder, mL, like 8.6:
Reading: 200
